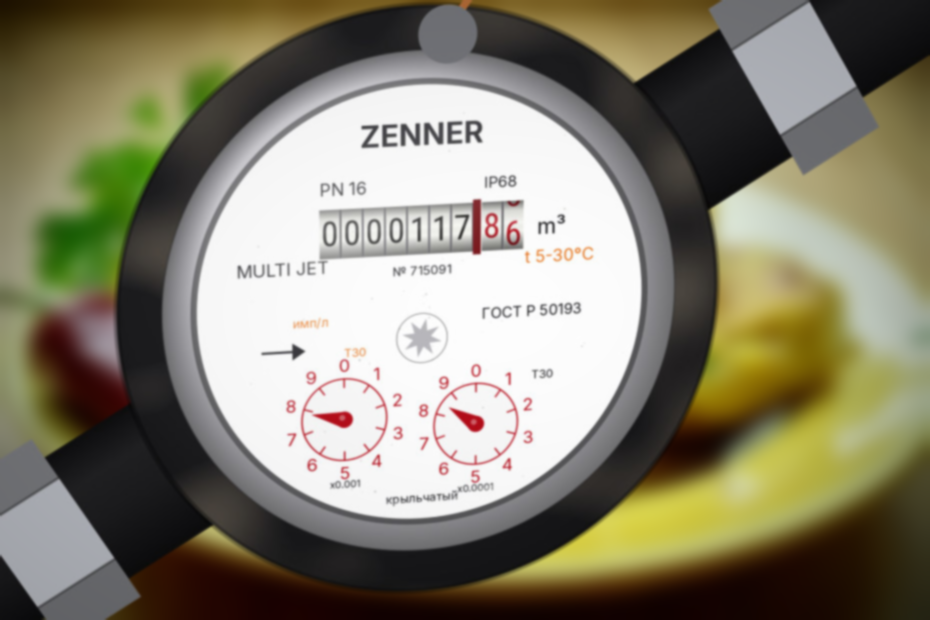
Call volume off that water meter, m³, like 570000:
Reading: 117.8578
